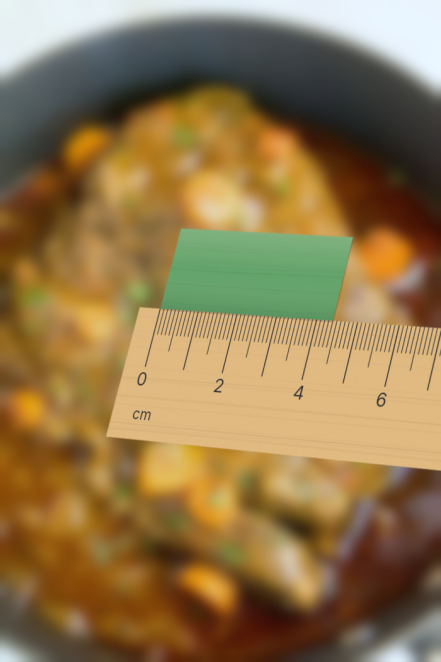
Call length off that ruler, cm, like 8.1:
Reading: 4.4
